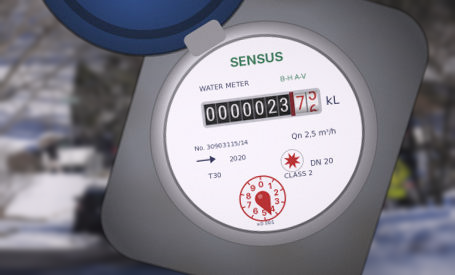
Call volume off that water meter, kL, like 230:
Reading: 23.754
